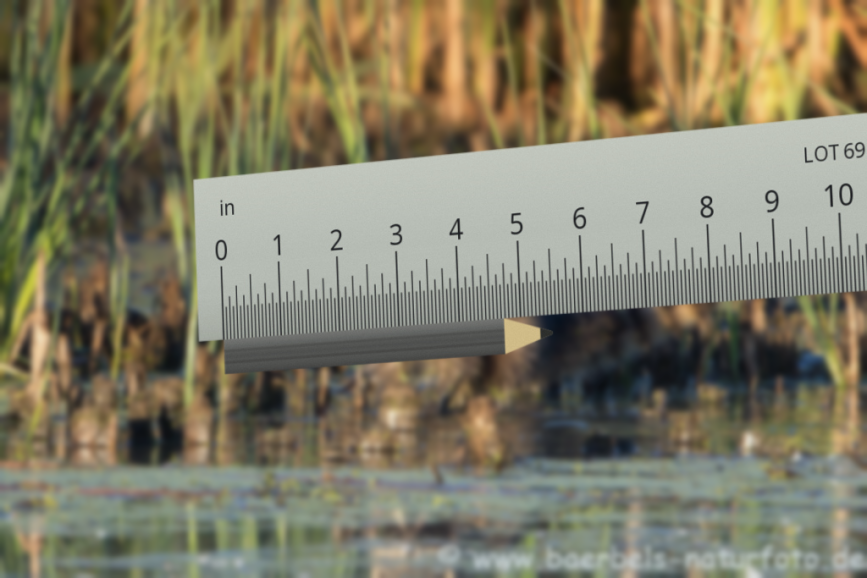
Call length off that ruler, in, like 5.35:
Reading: 5.5
